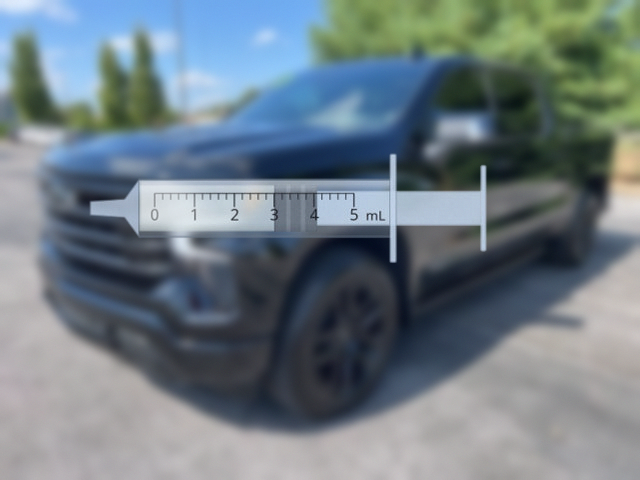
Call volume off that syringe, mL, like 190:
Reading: 3
